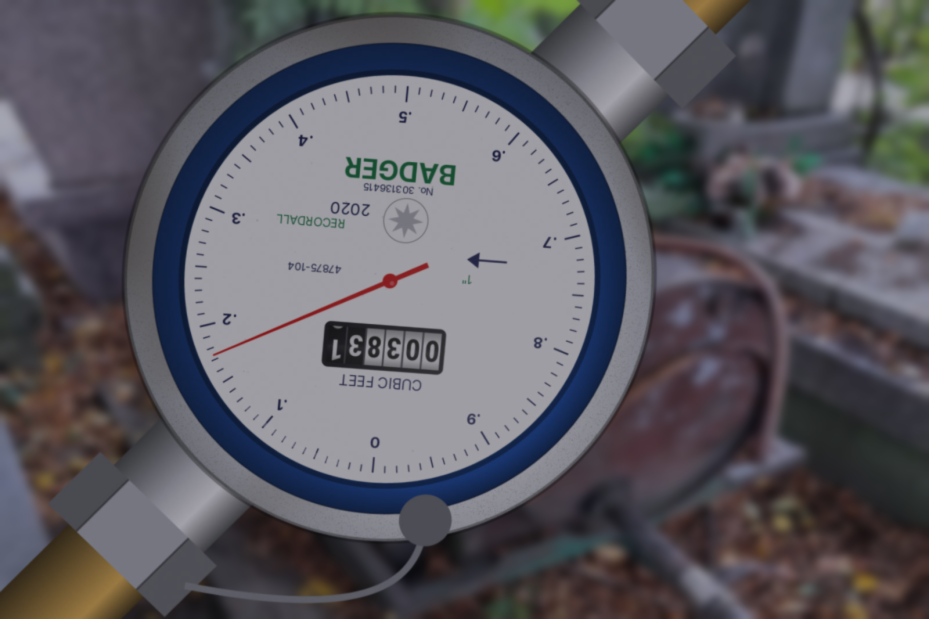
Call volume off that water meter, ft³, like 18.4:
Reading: 3831.17
